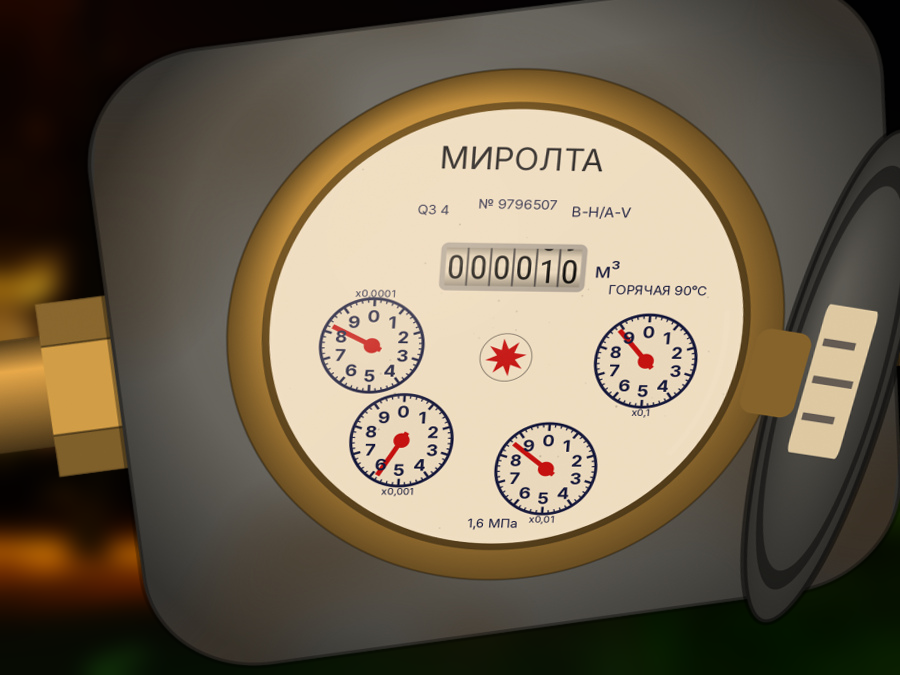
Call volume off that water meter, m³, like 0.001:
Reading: 9.8858
